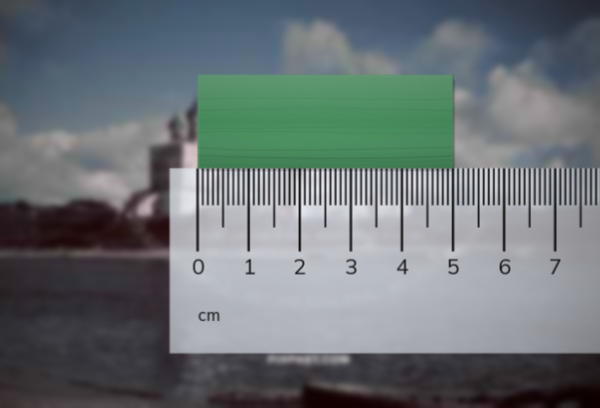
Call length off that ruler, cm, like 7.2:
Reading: 5
